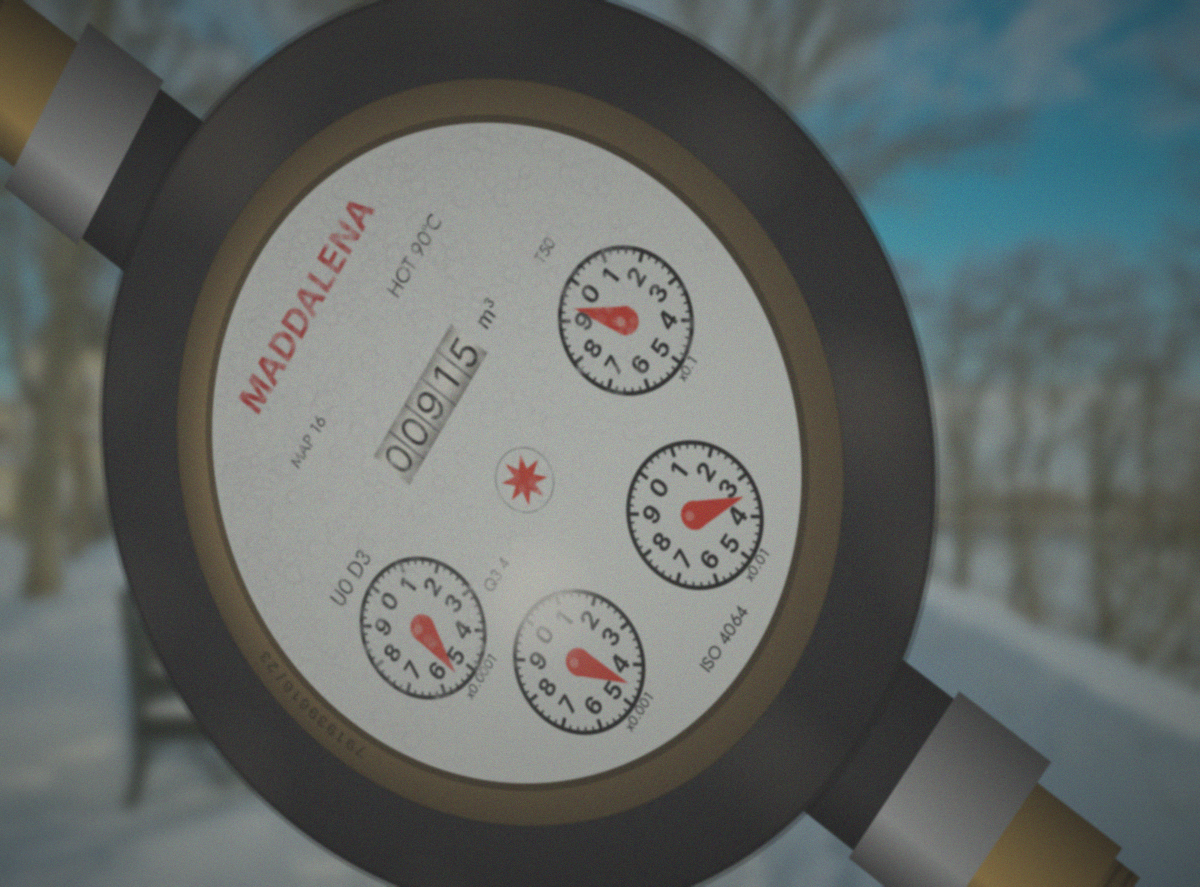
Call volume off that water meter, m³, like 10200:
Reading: 914.9345
